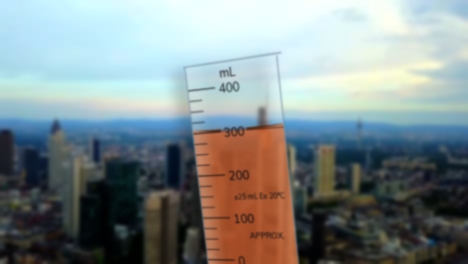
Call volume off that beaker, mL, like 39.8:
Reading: 300
